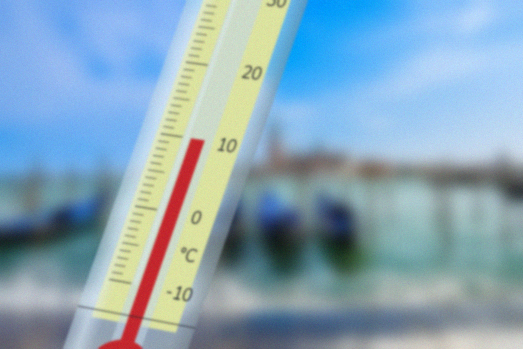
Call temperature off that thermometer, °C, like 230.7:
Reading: 10
